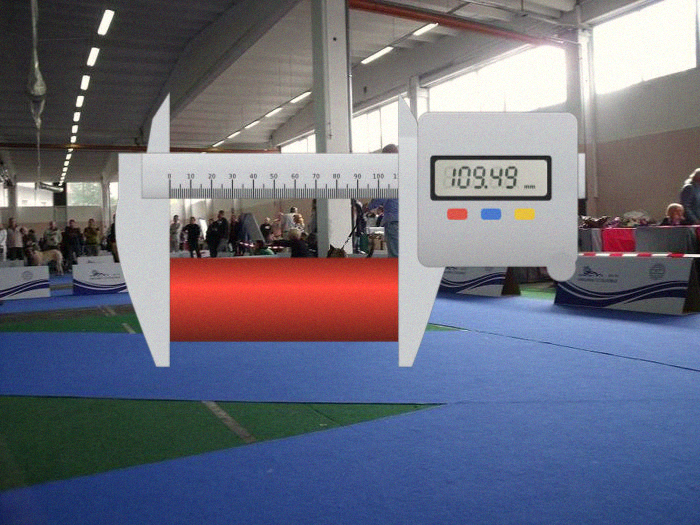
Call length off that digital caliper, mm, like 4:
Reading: 109.49
